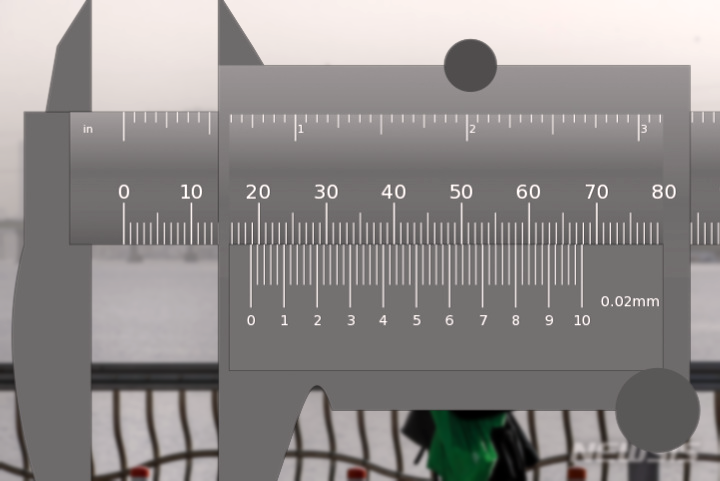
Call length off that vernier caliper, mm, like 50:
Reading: 18.8
